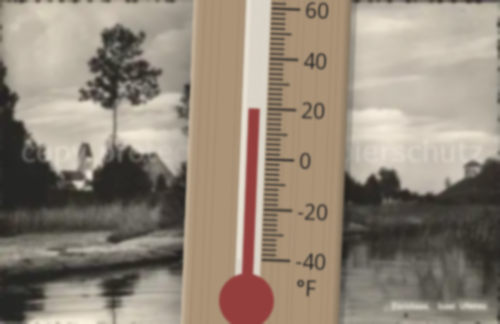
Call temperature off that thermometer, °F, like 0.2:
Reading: 20
